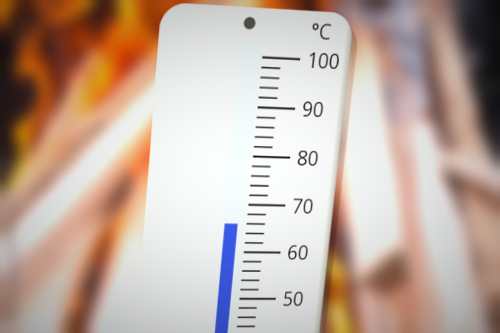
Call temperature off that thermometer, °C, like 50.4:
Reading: 66
